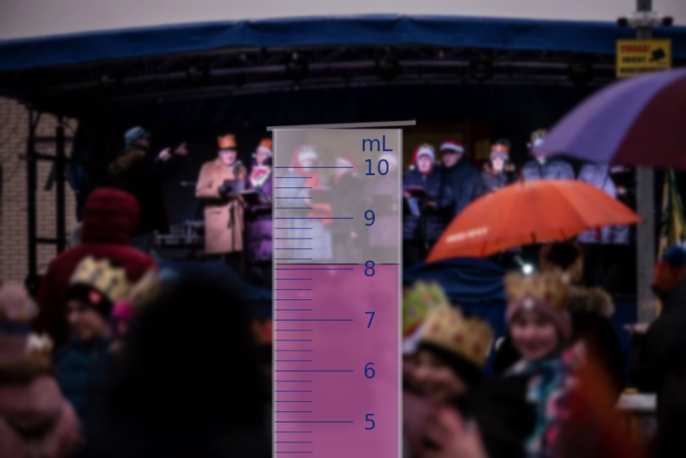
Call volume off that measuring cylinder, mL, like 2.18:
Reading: 8.1
